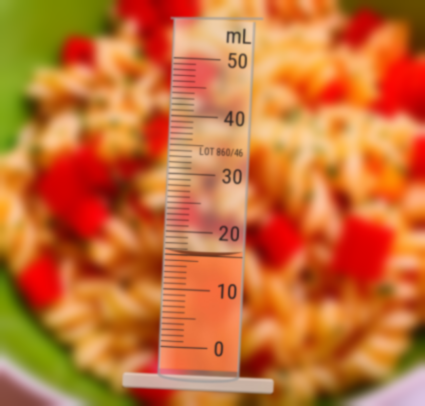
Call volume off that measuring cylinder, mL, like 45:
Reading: 16
